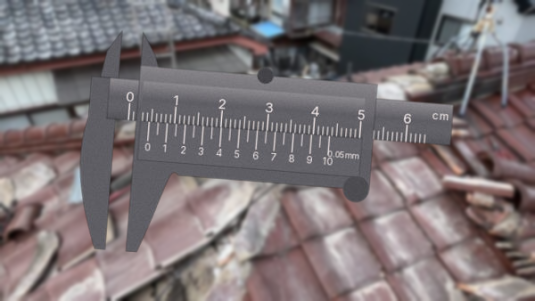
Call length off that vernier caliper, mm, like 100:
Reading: 4.5
